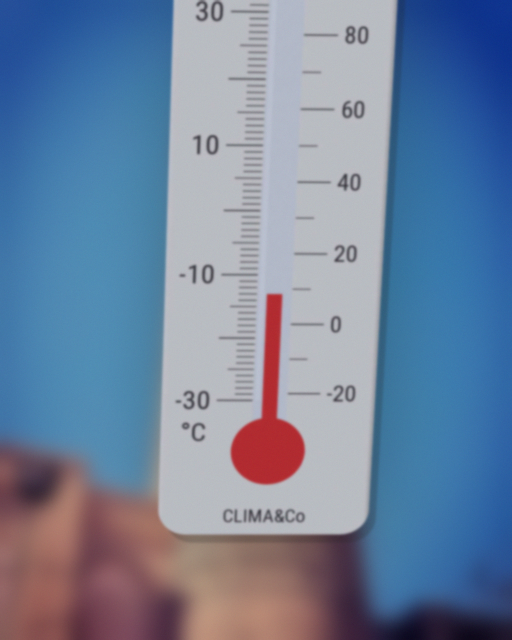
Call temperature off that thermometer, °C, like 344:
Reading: -13
